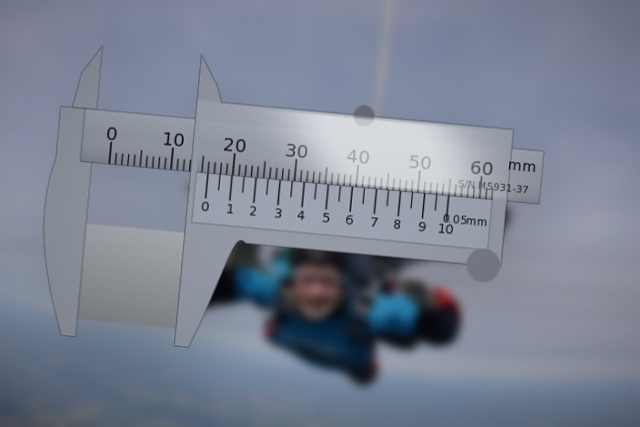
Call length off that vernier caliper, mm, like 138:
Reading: 16.0
